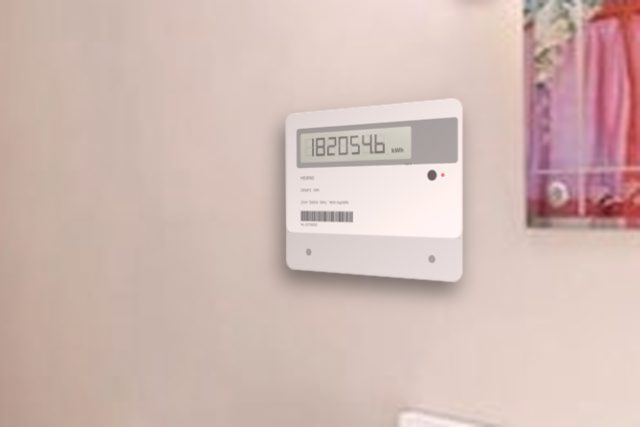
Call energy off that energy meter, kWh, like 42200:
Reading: 182054.6
